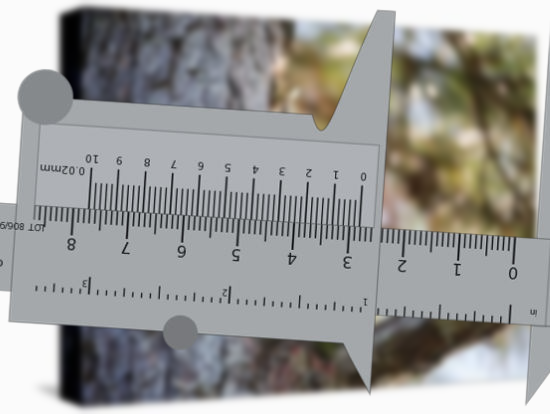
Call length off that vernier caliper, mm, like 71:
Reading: 28.2
